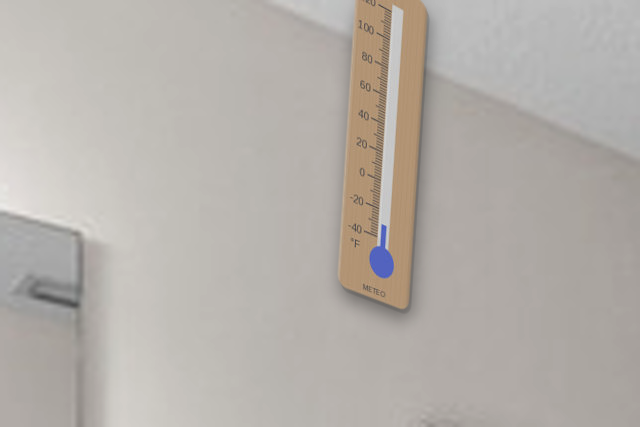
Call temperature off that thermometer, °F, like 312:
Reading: -30
